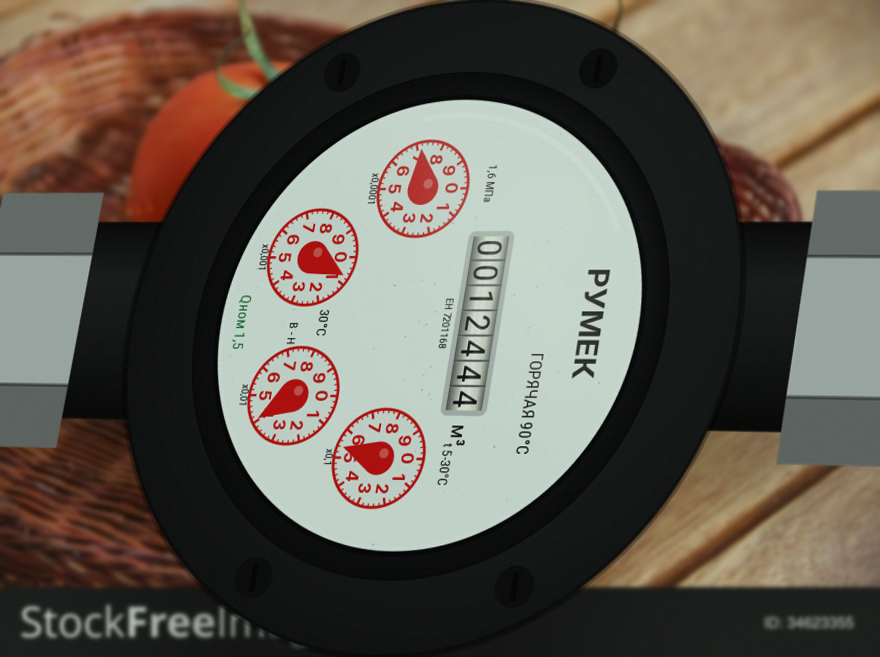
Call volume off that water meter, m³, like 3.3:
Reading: 12444.5407
